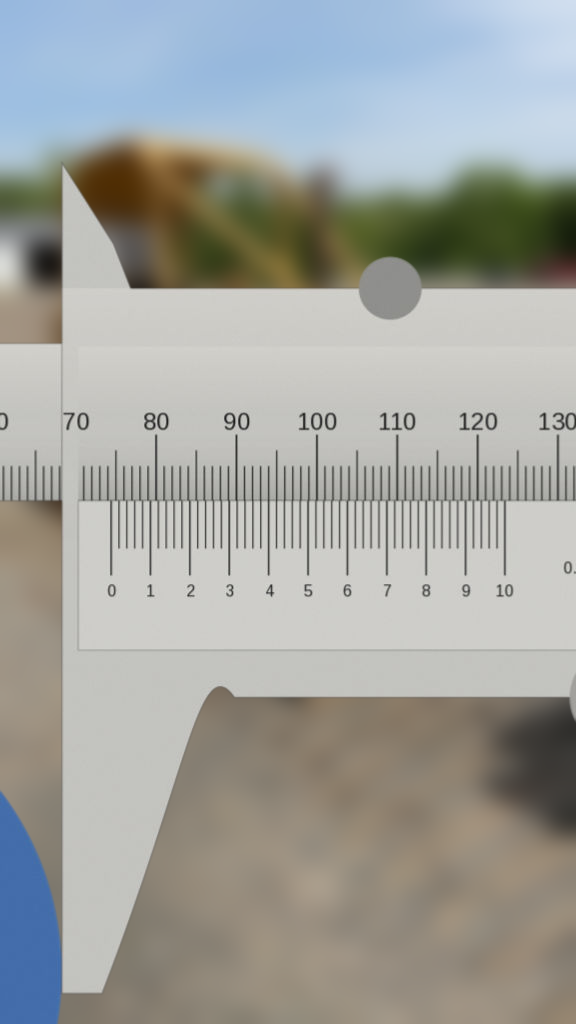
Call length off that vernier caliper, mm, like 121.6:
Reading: 74.4
